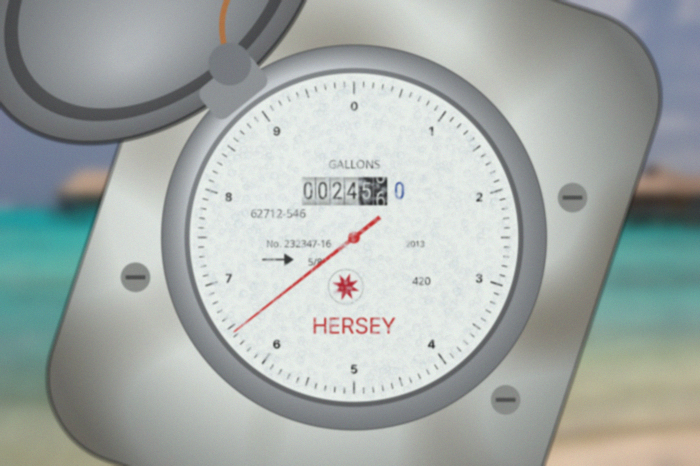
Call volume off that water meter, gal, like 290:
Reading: 24556.4
